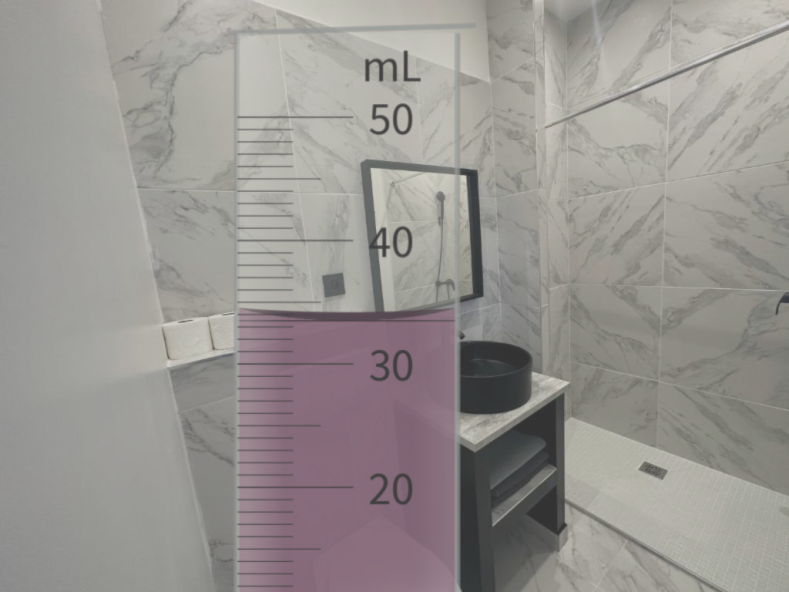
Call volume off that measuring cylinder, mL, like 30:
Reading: 33.5
